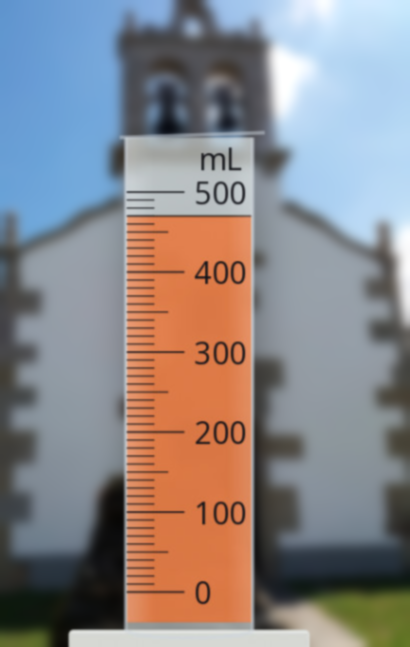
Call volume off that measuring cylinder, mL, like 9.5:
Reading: 470
